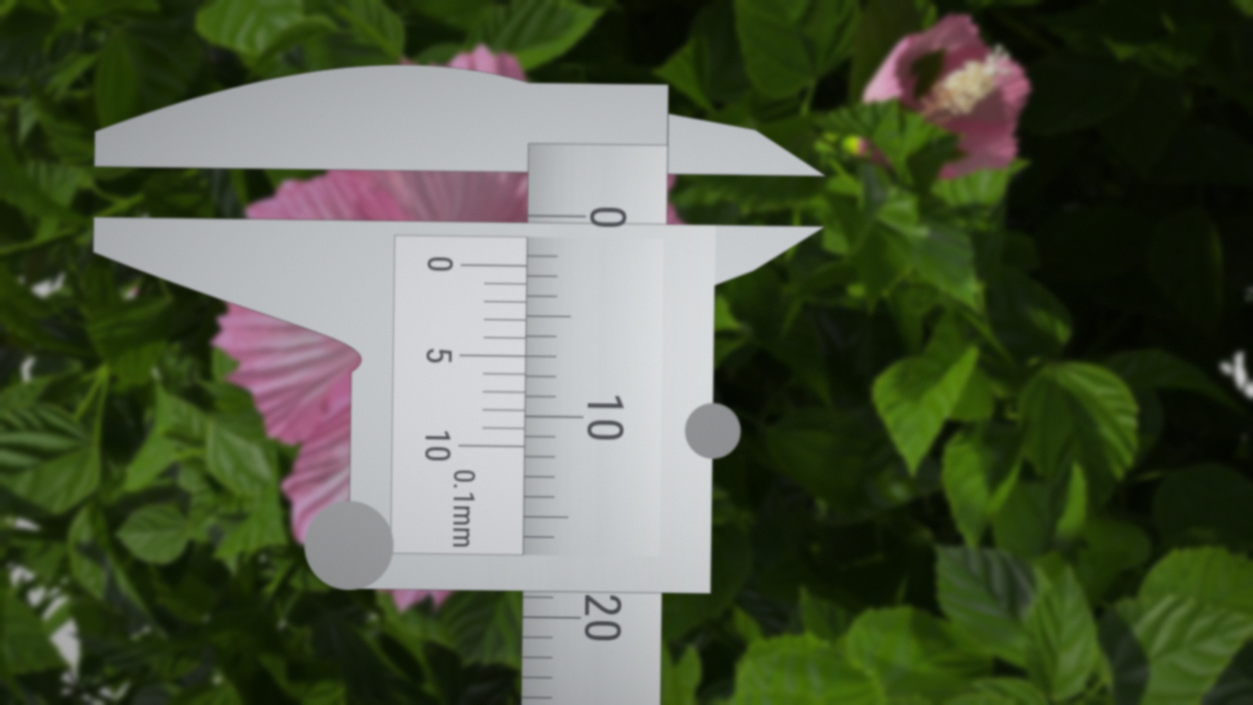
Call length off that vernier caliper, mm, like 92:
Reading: 2.5
